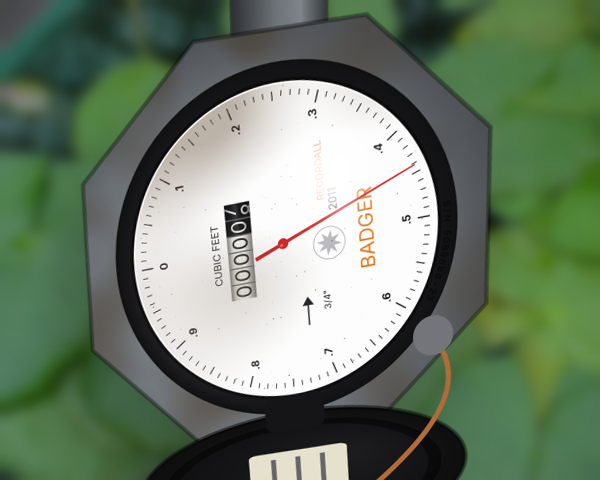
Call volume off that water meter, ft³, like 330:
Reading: 7.44
